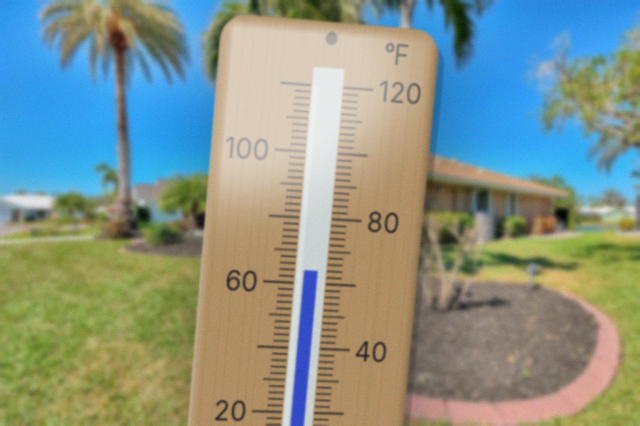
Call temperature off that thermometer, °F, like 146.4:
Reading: 64
